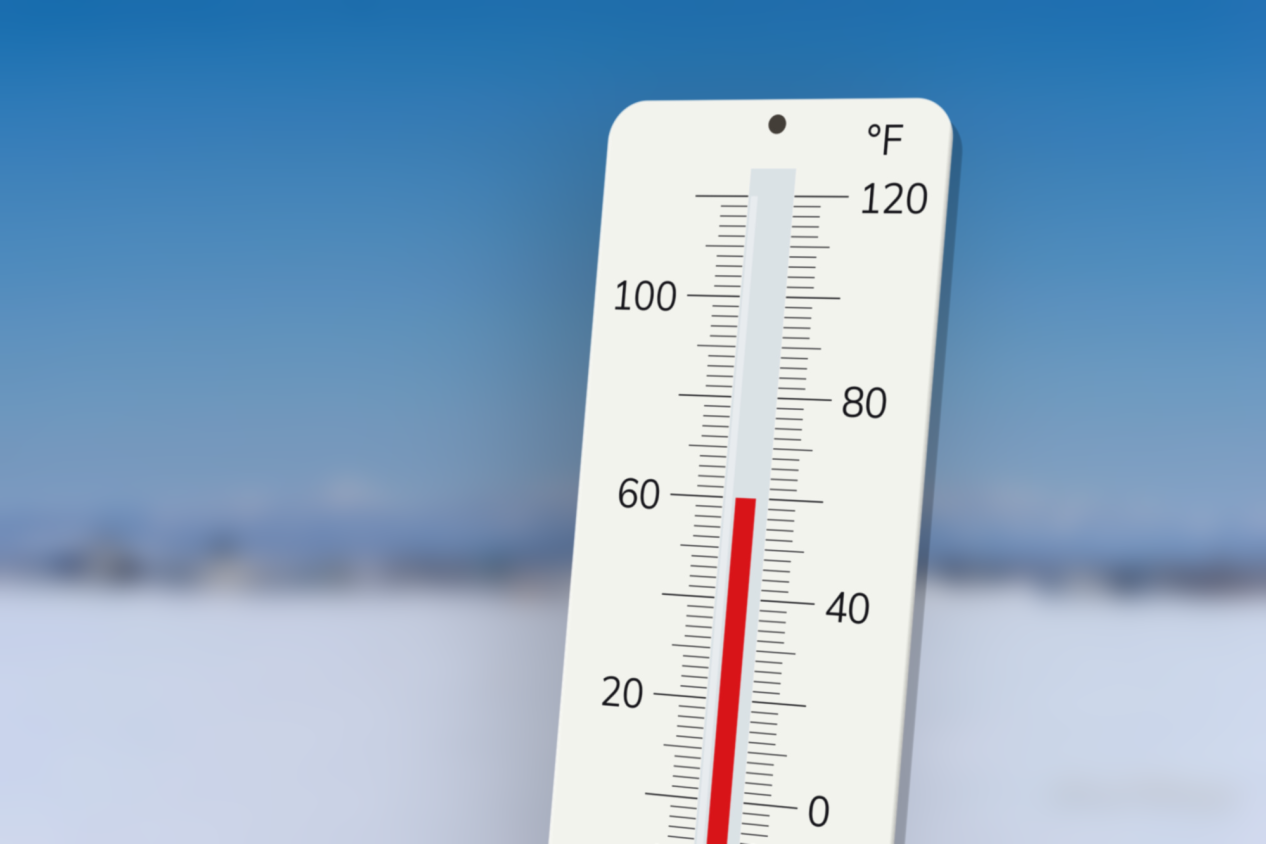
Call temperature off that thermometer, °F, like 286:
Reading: 60
